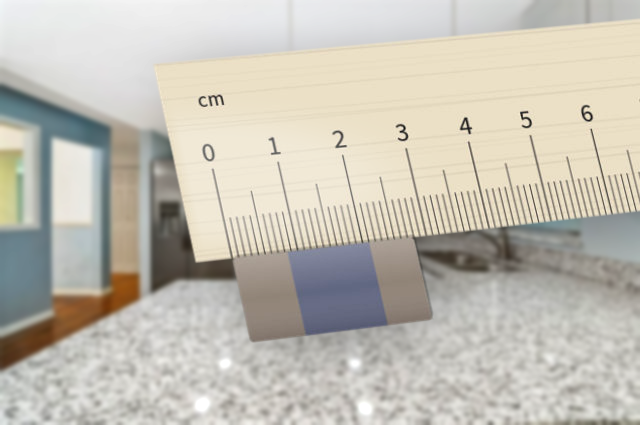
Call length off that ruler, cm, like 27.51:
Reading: 2.8
